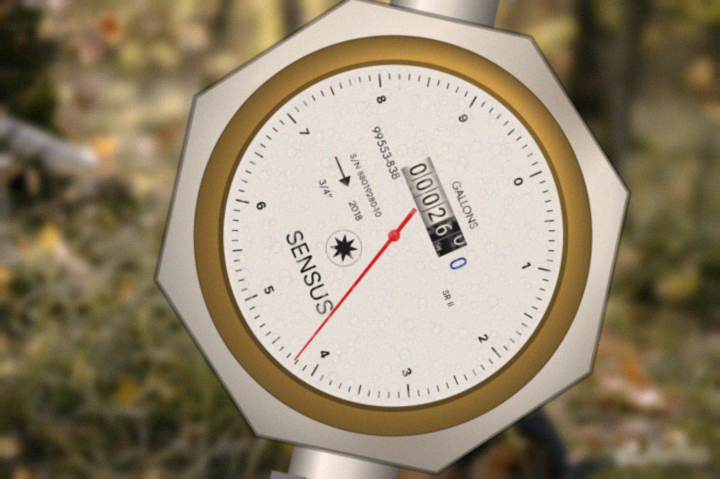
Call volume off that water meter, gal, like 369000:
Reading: 2604.2
